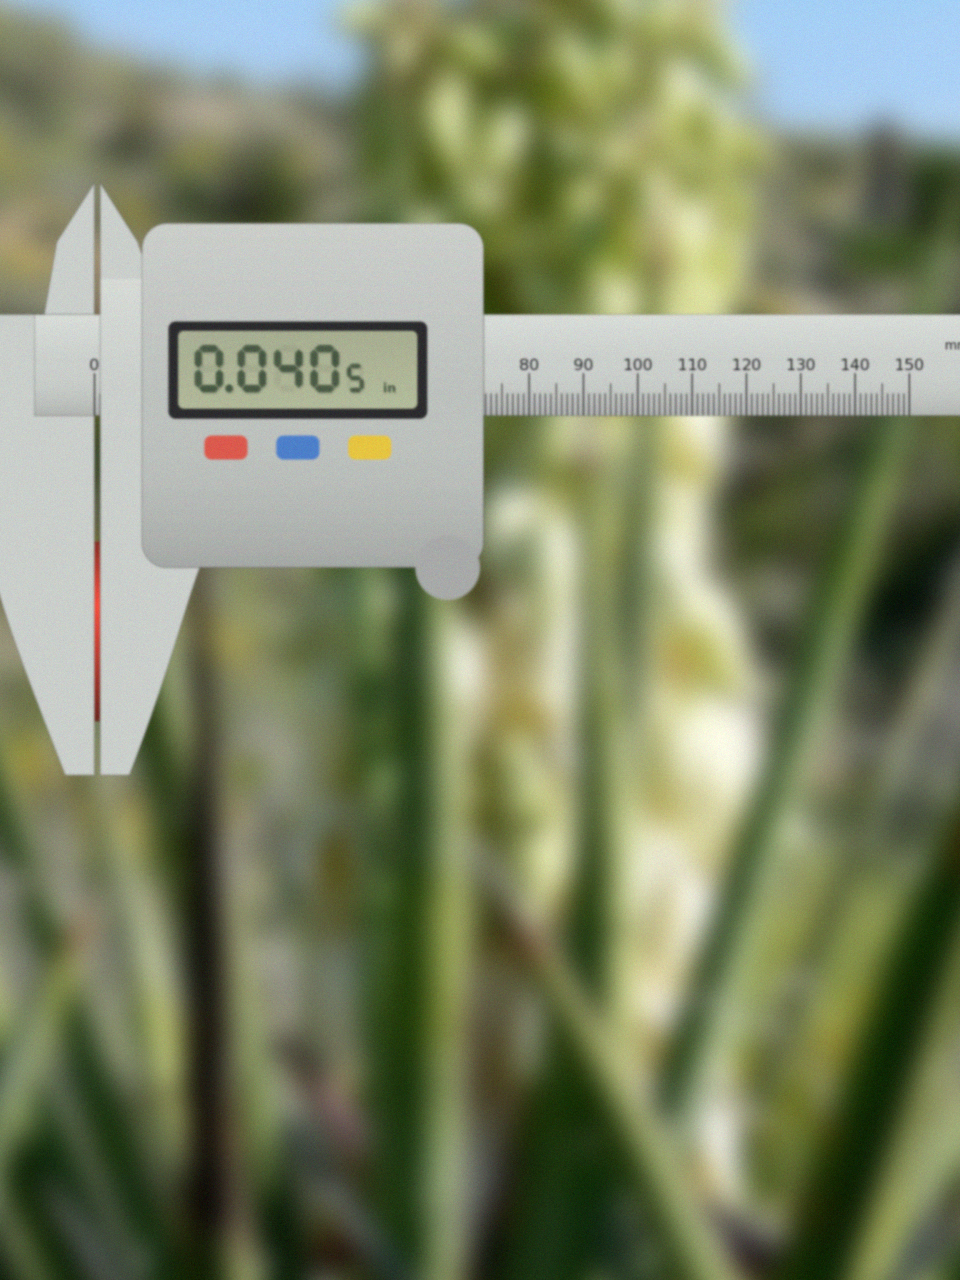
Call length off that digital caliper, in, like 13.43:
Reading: 0.0405
